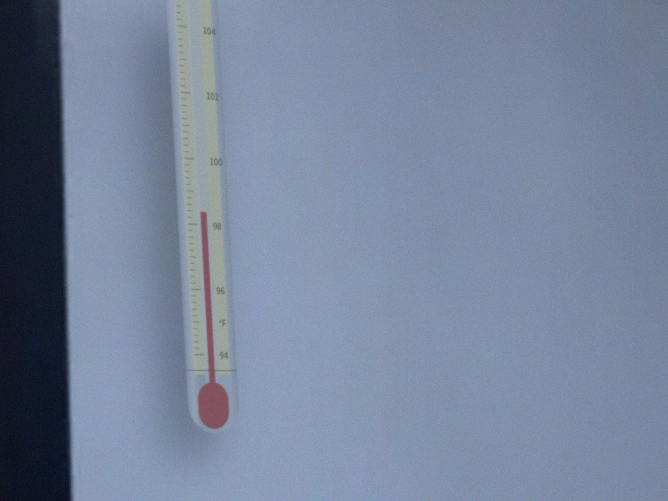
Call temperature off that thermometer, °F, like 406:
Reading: 98.4
